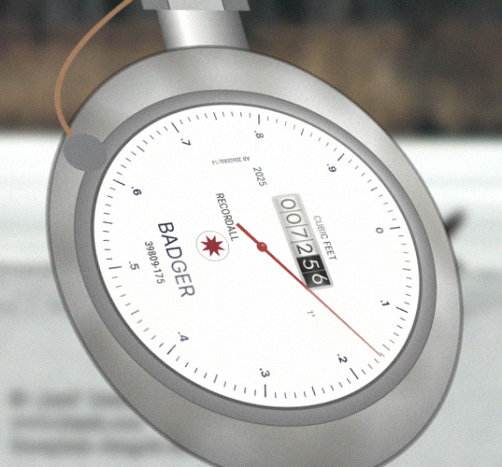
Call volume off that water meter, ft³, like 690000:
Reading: 7256.16
